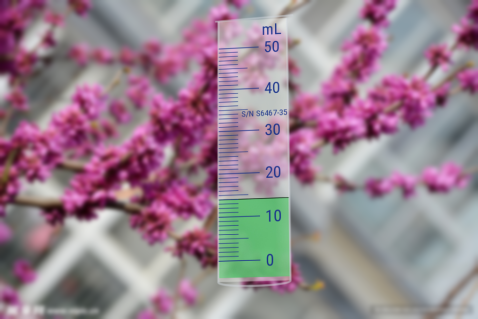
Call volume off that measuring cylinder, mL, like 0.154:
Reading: 14
